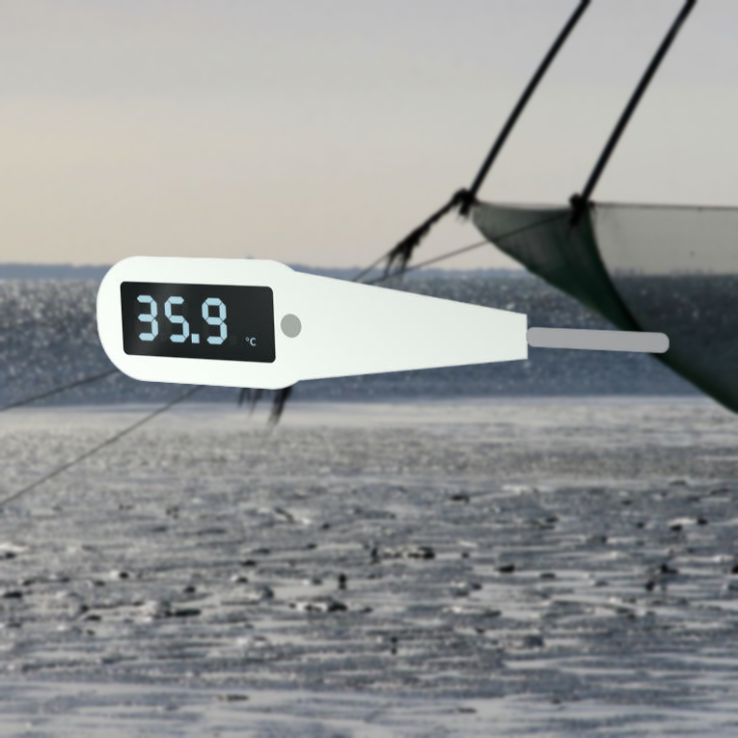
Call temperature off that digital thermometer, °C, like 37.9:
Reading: 35.9
